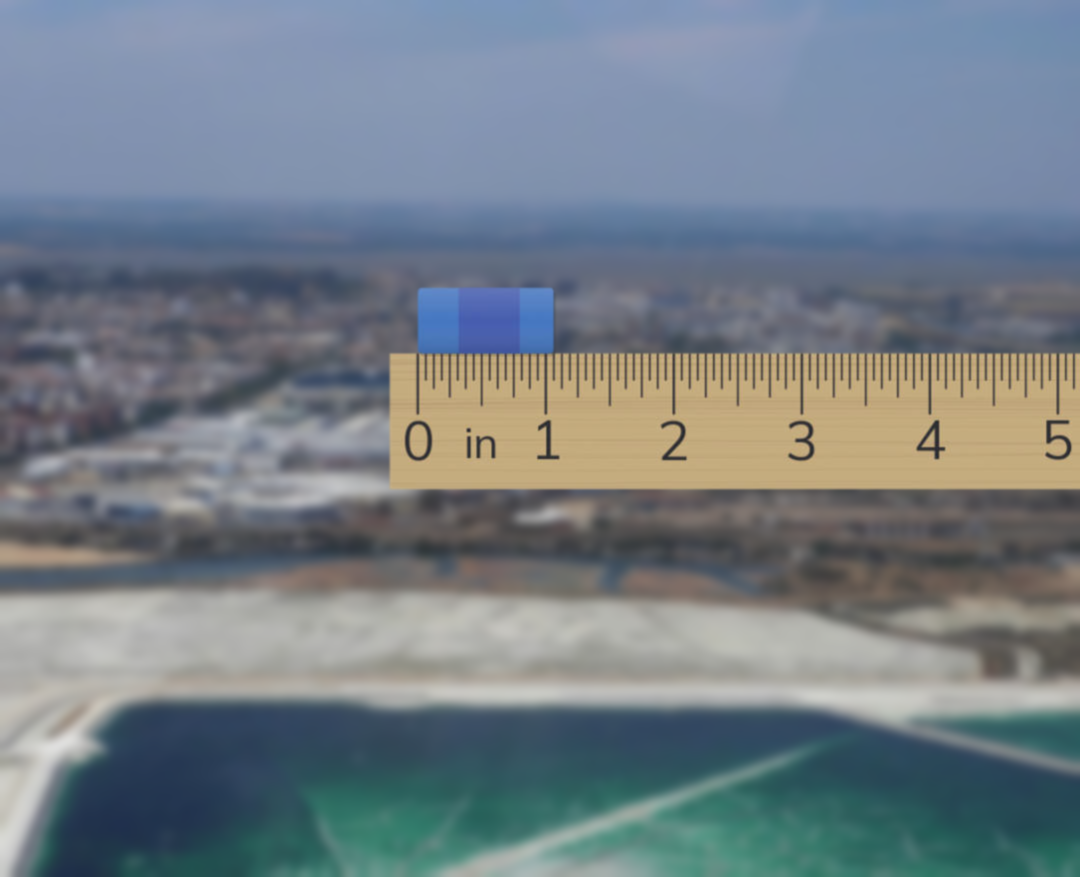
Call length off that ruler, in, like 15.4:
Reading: 1.0625
